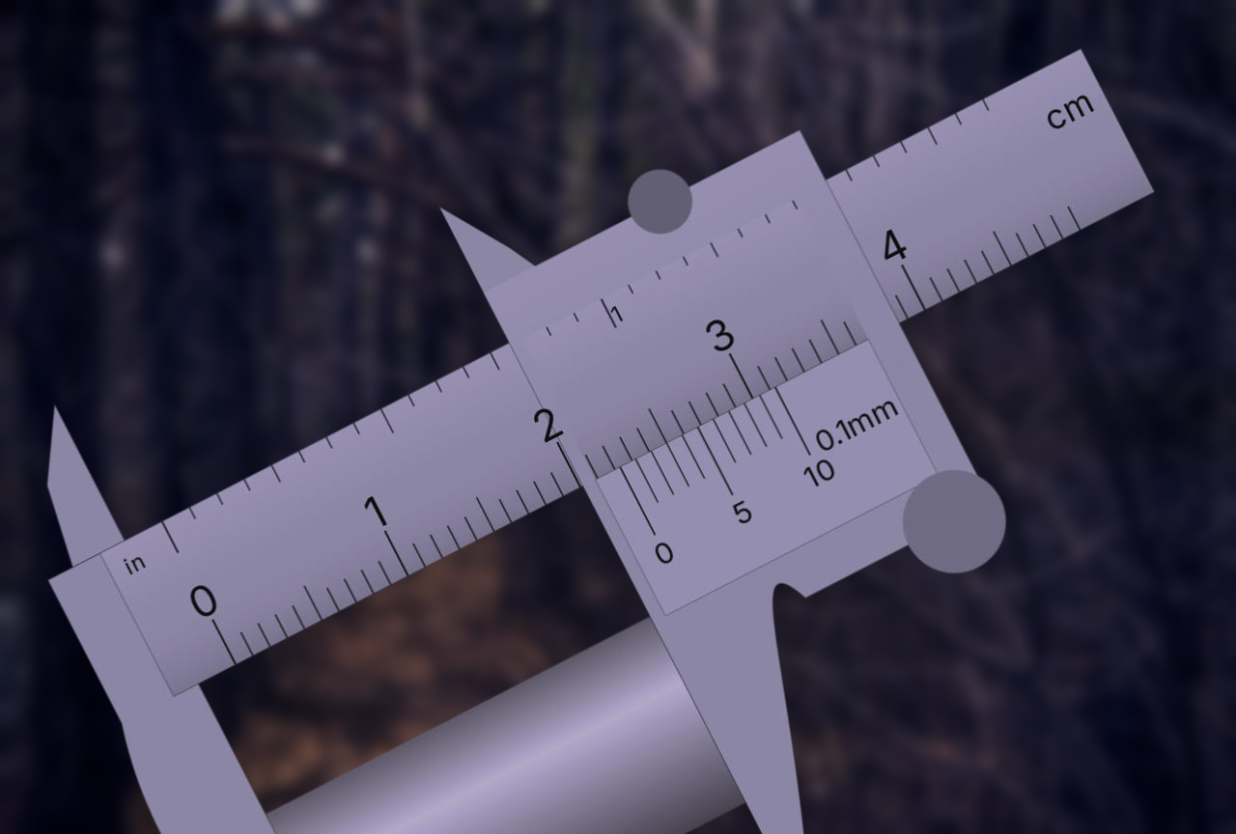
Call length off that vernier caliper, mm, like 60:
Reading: 22.3
